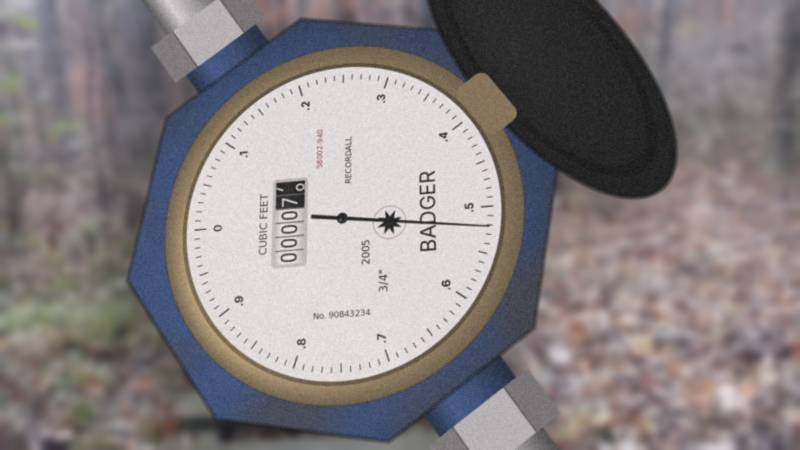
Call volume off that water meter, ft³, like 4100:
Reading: 77.52
